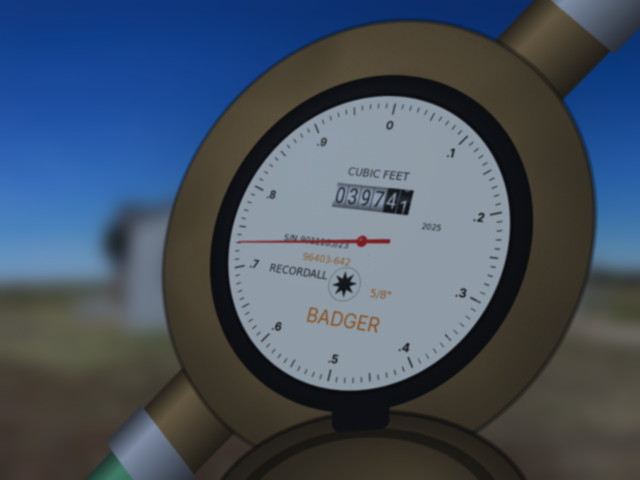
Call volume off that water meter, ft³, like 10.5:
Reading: 39740.73
